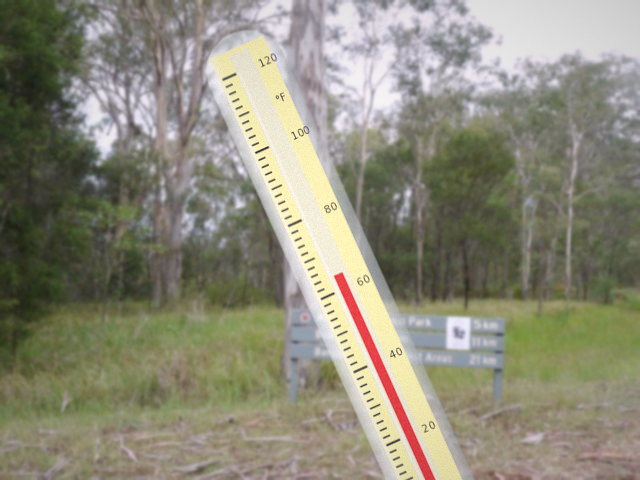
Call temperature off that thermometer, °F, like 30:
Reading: 64
